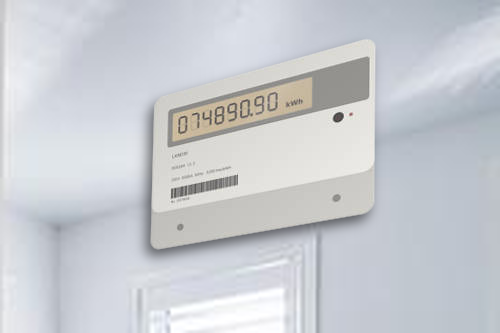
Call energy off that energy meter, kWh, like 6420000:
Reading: 74890.90
